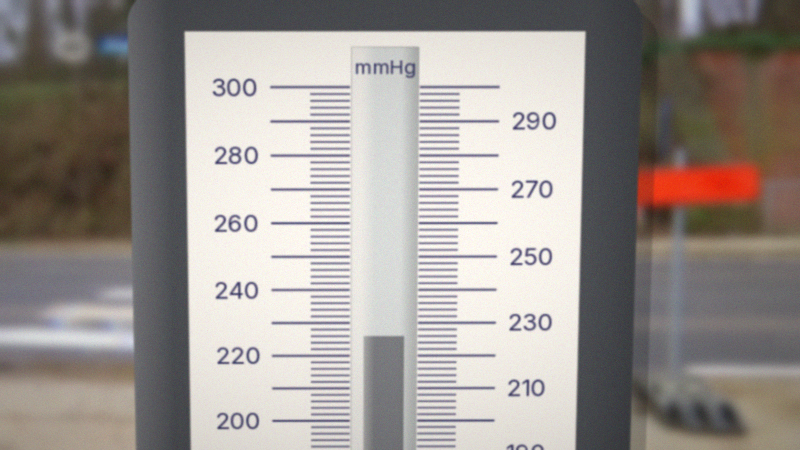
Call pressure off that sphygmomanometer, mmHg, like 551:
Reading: 226
